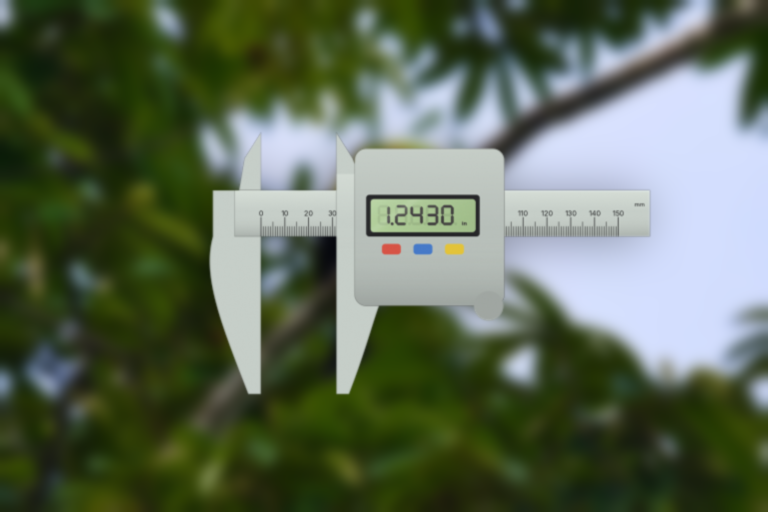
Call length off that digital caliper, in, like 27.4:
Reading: 1.2430
